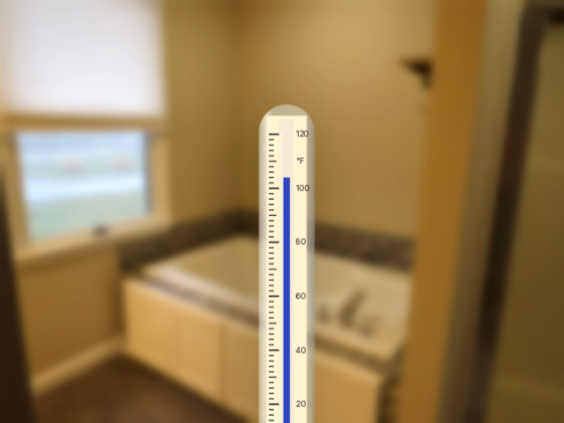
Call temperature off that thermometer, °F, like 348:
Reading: 104
